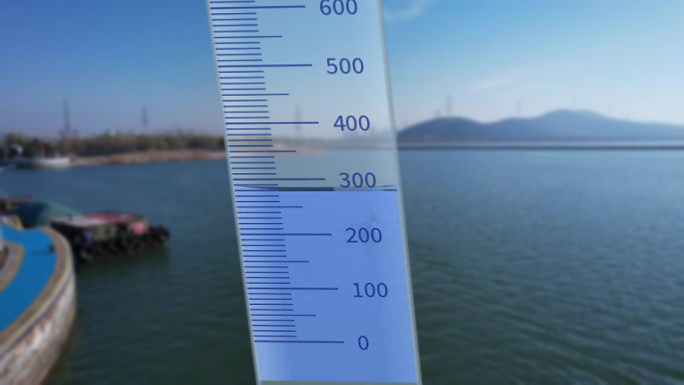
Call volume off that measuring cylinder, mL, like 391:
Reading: 280
